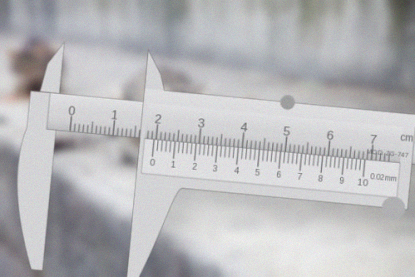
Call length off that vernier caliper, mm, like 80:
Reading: 19.5
